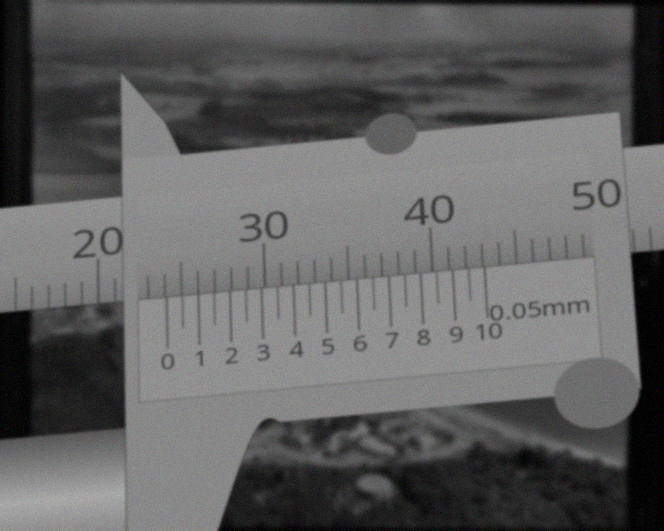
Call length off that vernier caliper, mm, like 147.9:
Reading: 24.1
